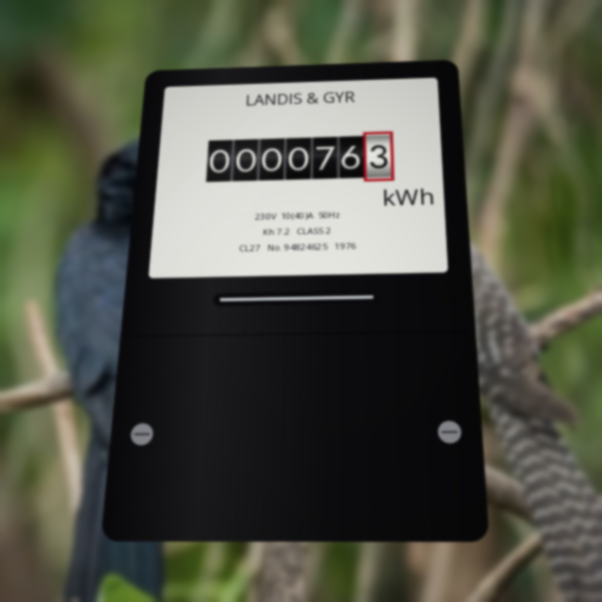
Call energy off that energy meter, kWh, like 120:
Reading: 76.3
